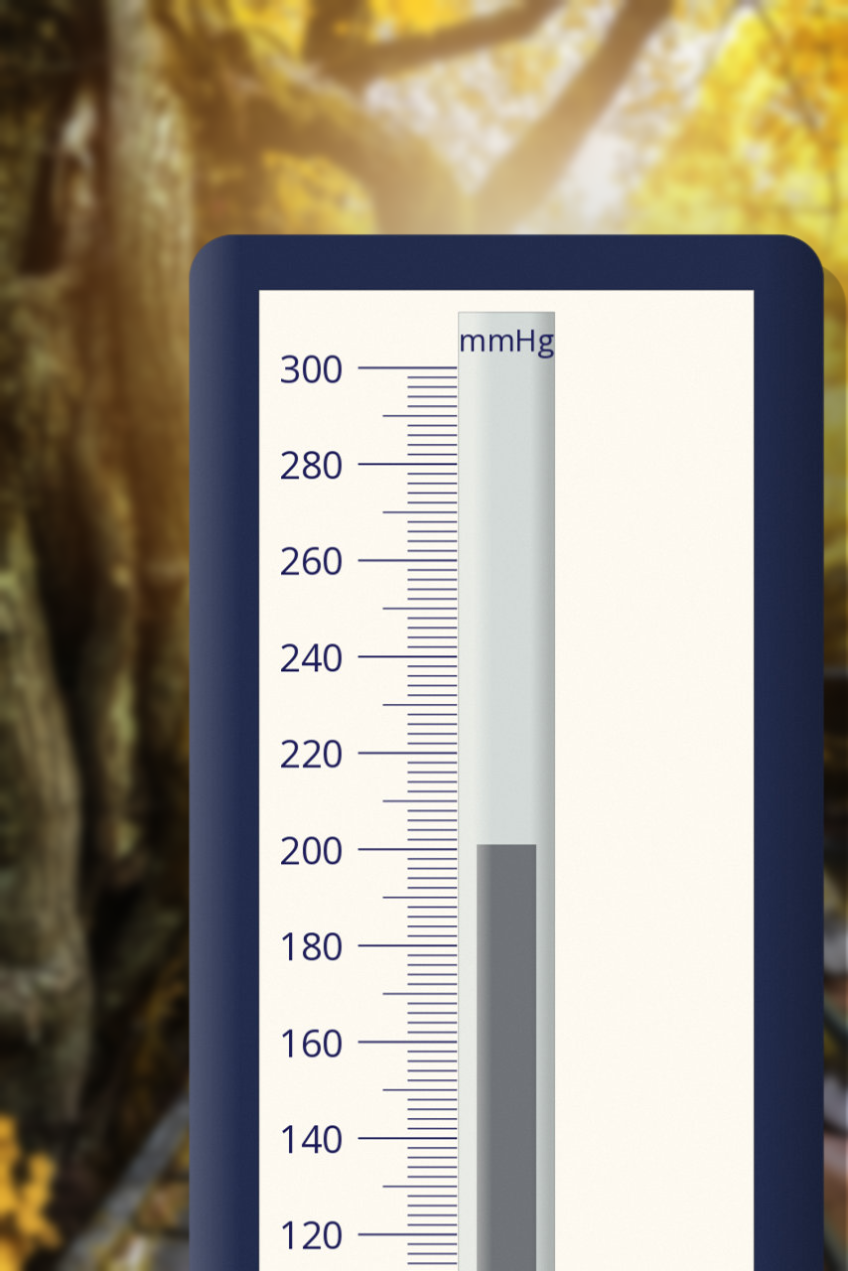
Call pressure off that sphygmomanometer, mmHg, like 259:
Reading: 201
